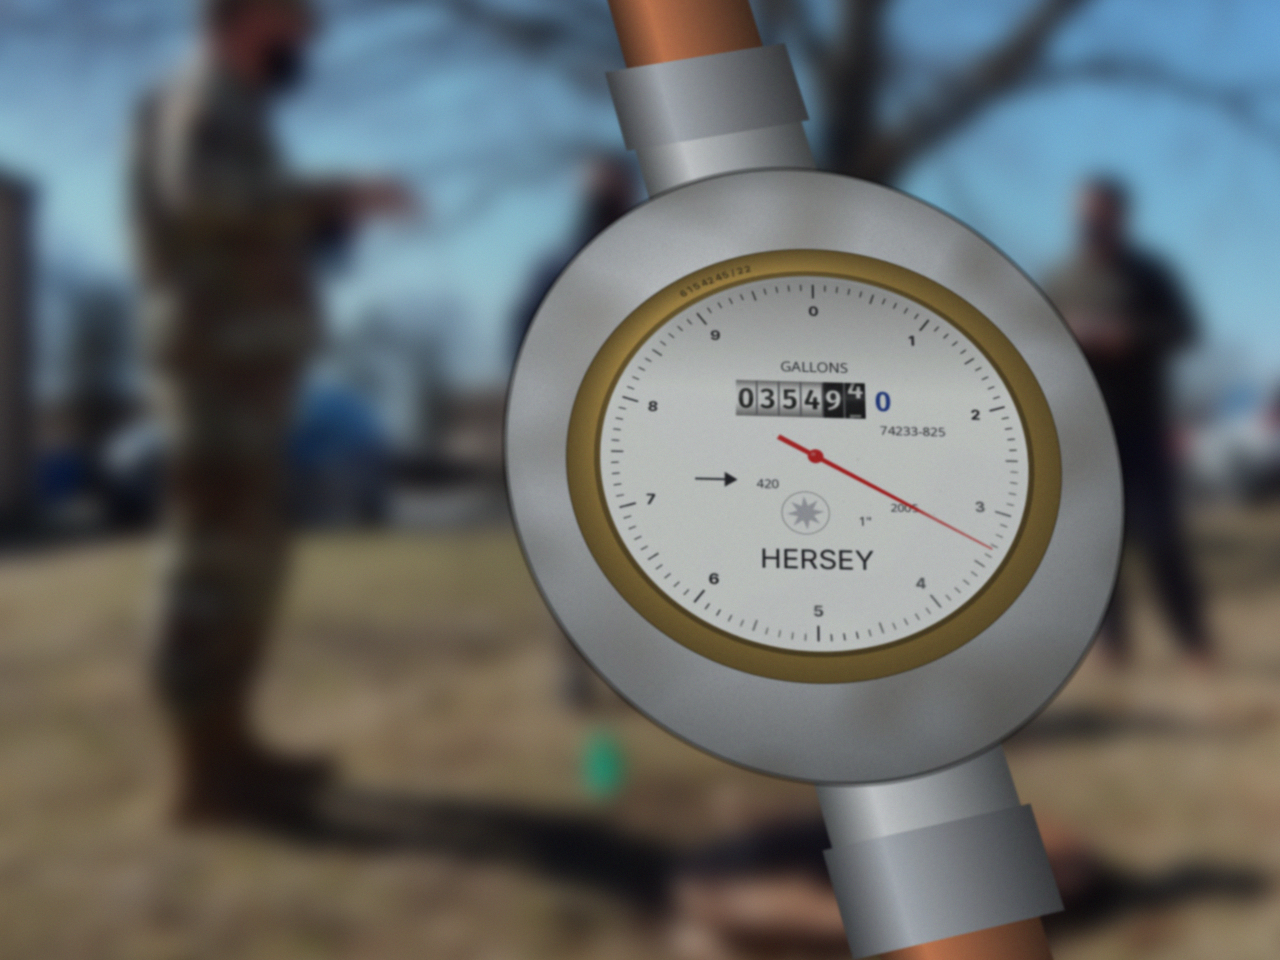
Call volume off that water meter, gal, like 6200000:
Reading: 354943.3
